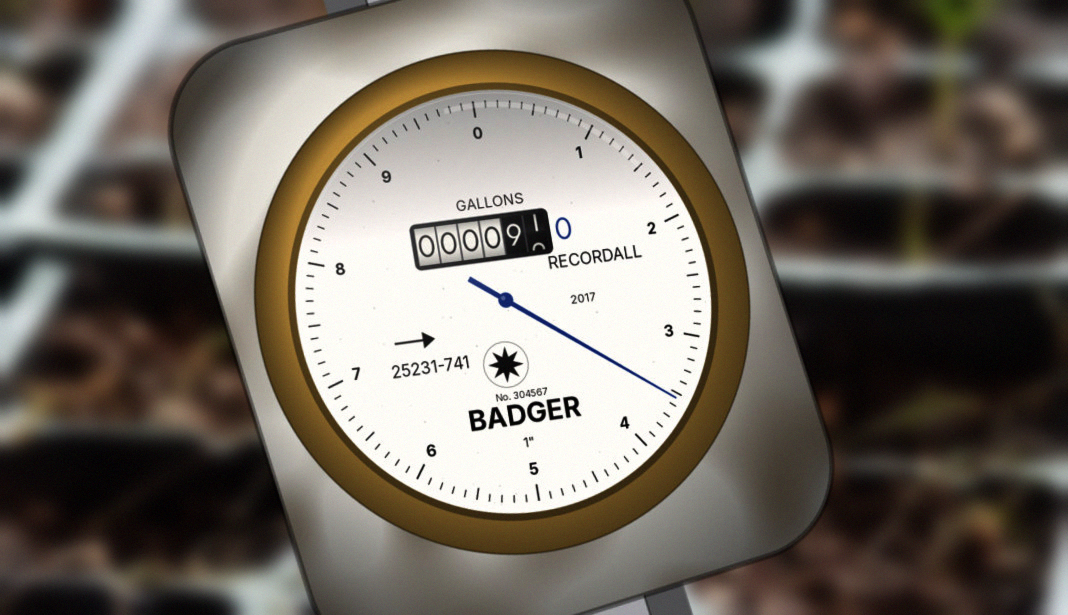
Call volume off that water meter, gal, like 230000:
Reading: 913.5
